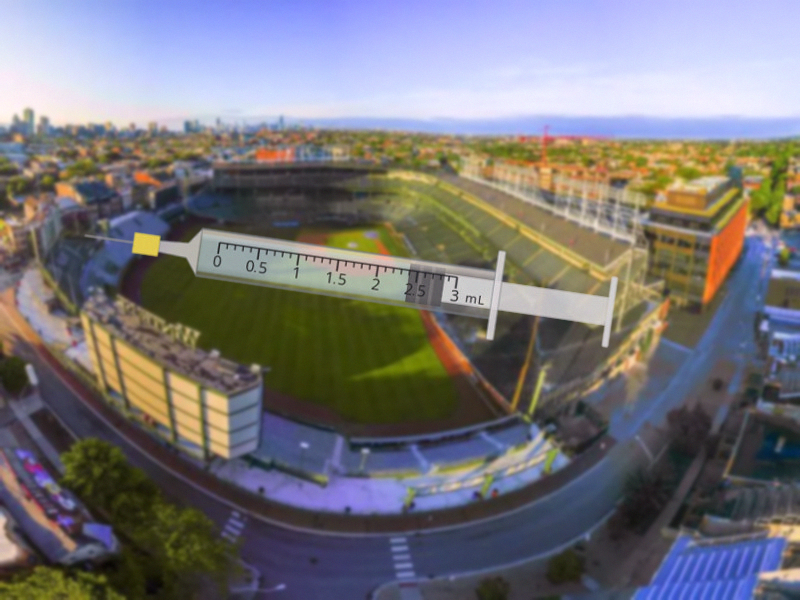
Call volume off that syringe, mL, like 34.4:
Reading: 2.4
